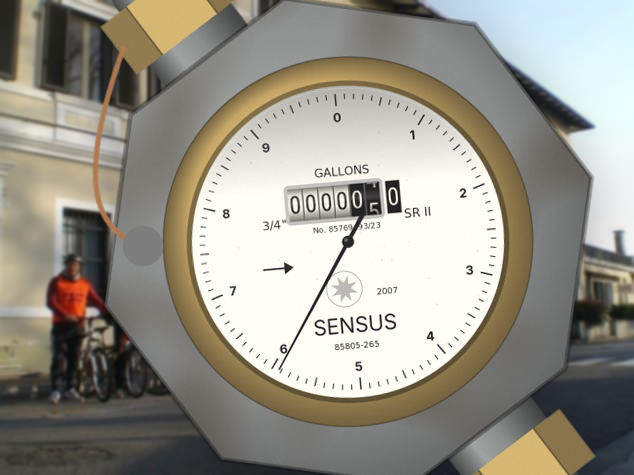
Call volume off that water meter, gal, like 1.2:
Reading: 45.9
